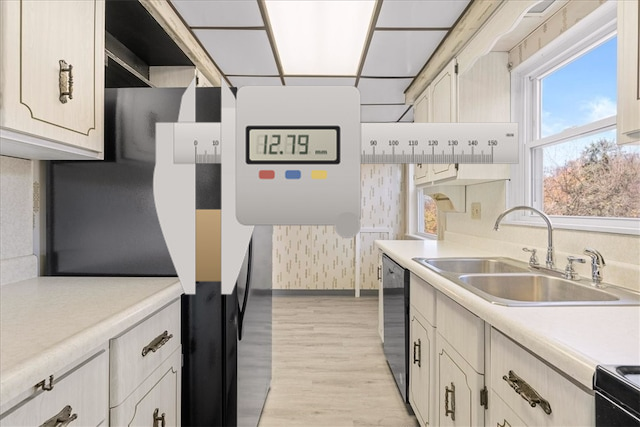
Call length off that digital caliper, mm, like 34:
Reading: 12.79
